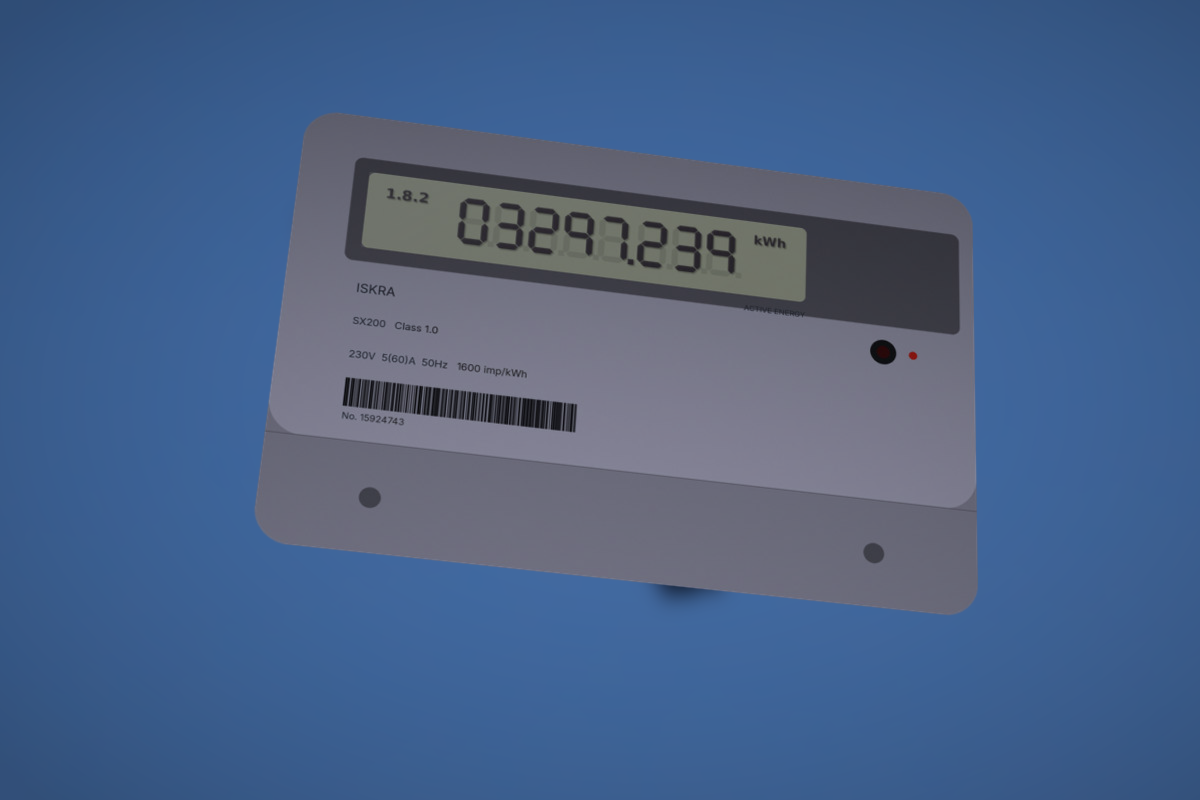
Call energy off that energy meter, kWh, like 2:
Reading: 3297.239
